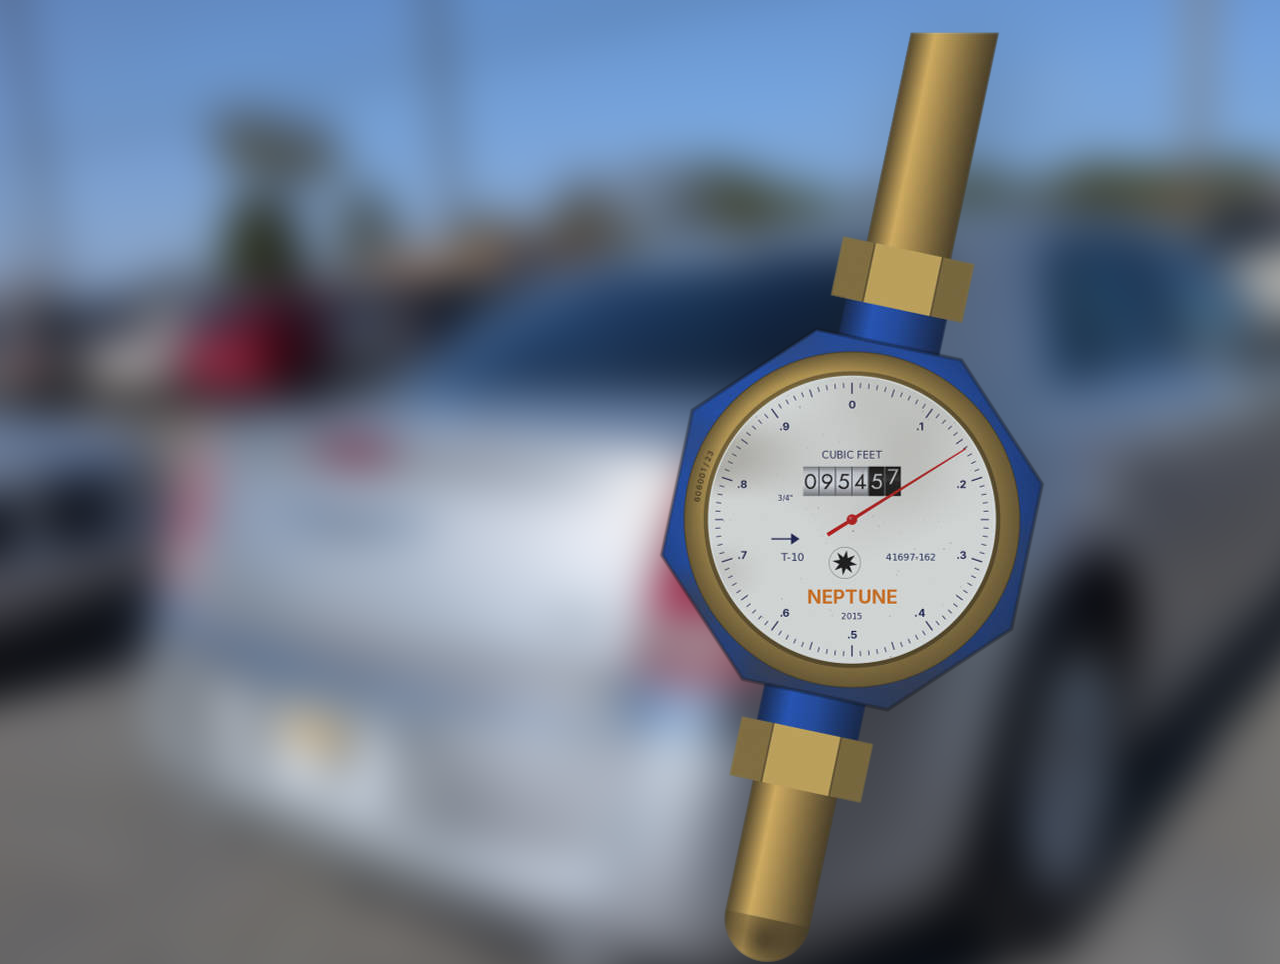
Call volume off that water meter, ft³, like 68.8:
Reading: 95457.16
